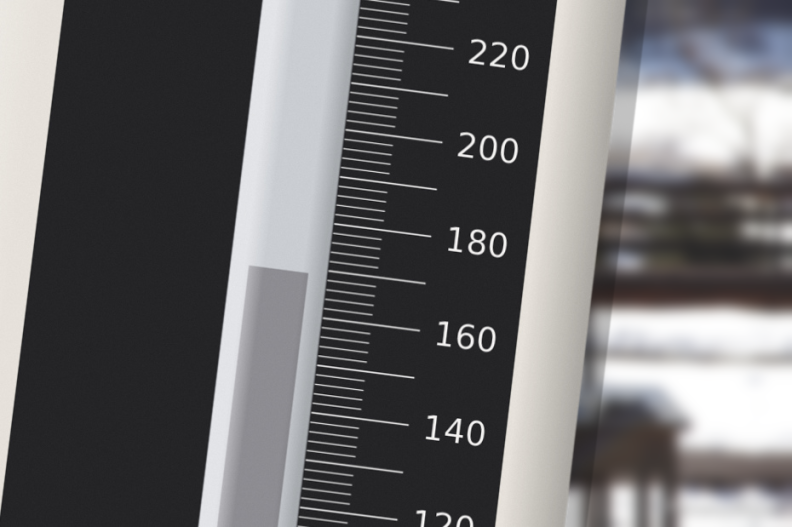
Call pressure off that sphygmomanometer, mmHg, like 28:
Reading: 169
